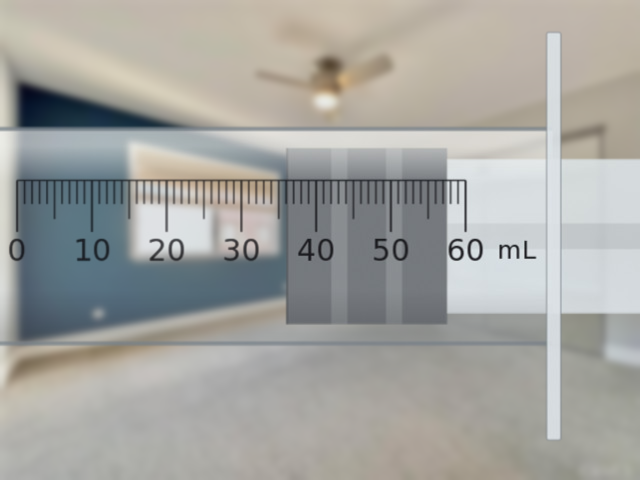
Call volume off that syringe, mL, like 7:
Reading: 36
